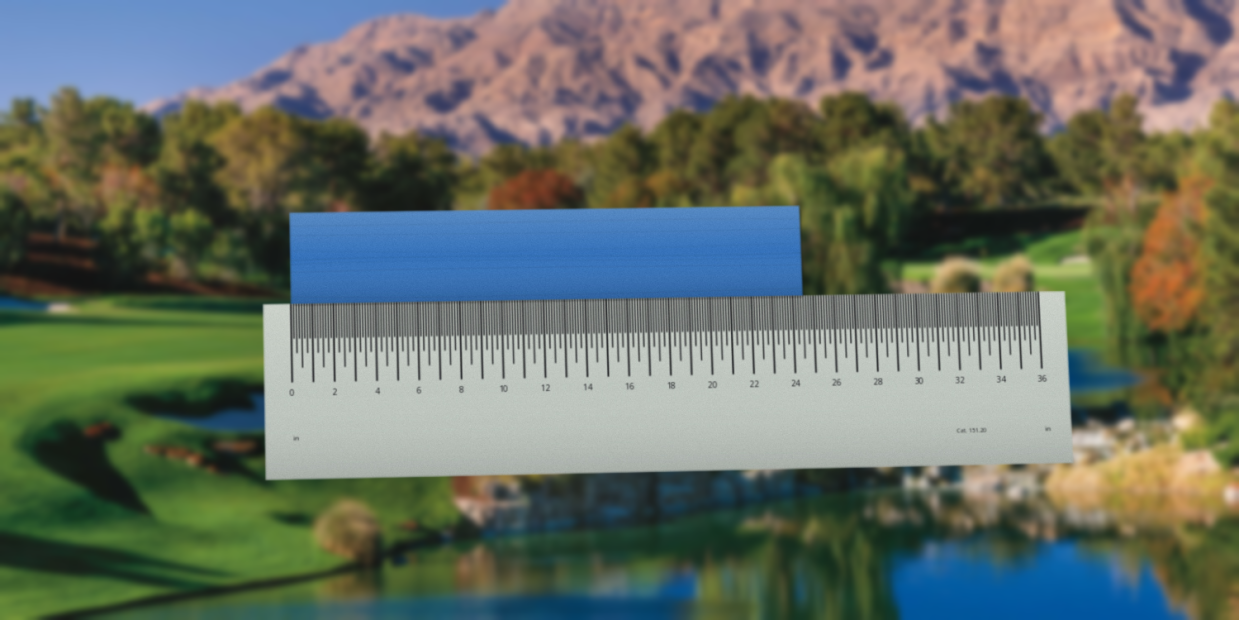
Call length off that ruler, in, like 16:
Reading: 24.5
